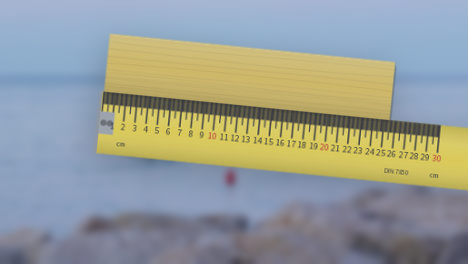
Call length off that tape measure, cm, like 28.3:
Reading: 25.5
